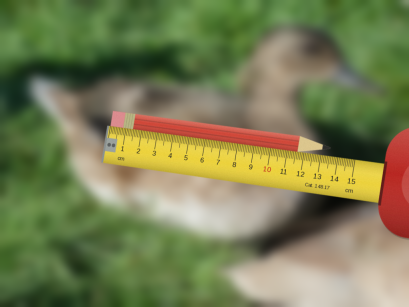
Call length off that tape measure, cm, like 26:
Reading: 13.5
